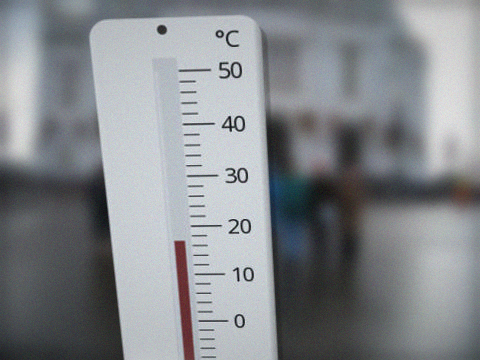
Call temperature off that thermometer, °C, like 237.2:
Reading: 17
